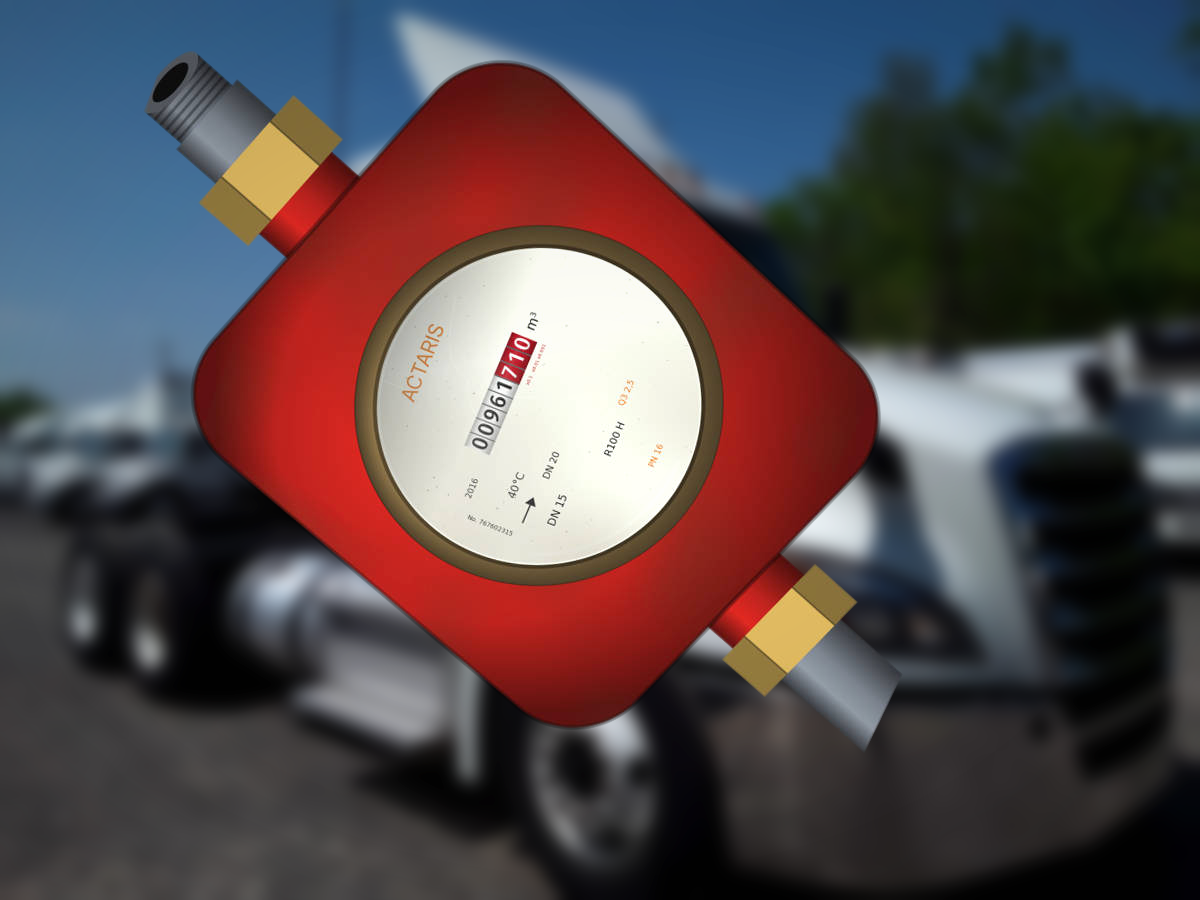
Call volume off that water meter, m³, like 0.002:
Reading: 961.710
